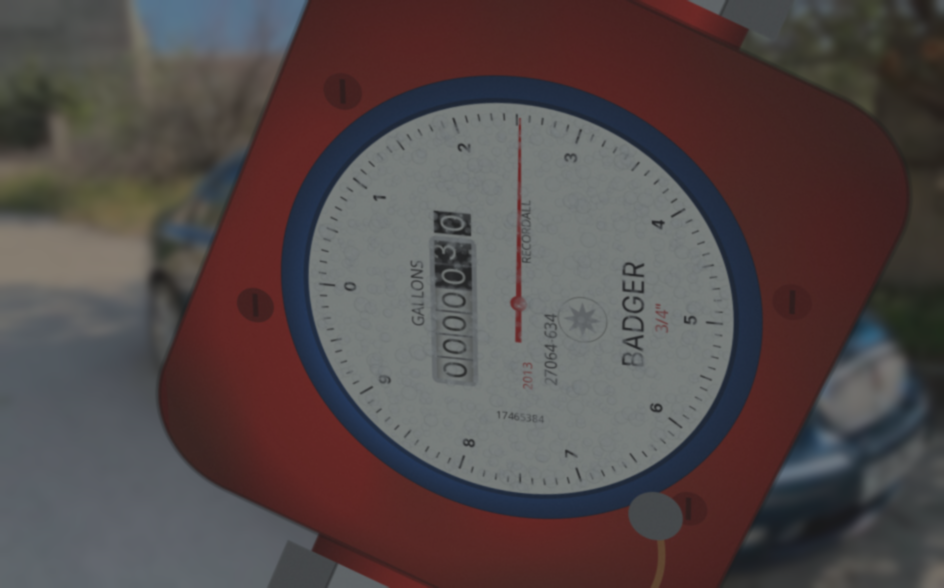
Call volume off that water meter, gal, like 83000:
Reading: 32.5
